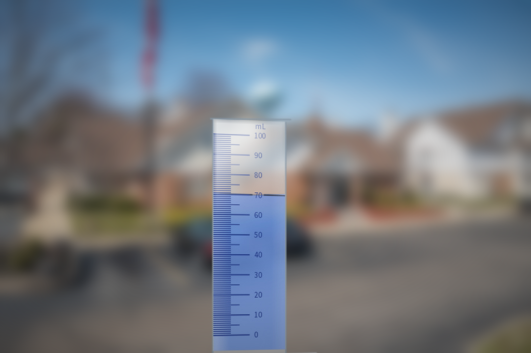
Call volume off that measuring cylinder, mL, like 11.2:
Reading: 70
